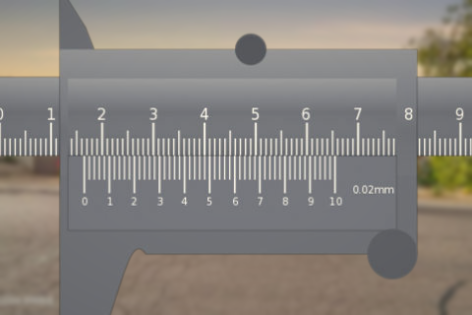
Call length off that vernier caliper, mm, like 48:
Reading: 16.5
